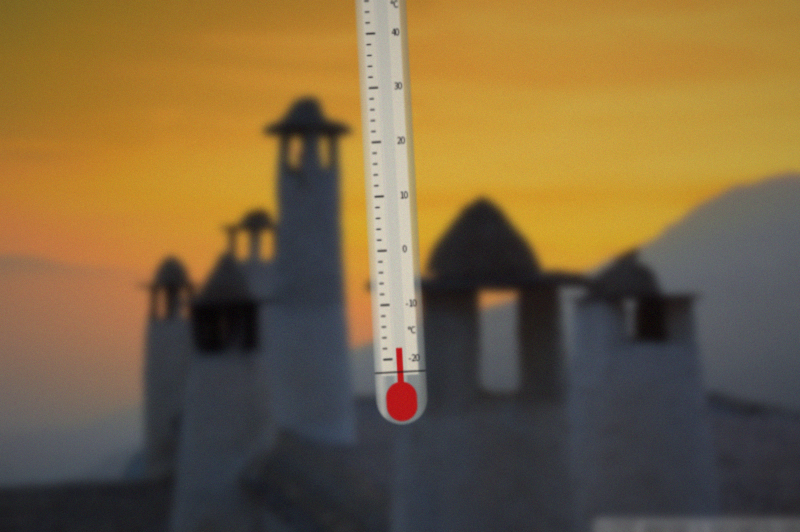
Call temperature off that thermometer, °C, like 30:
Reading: -18
